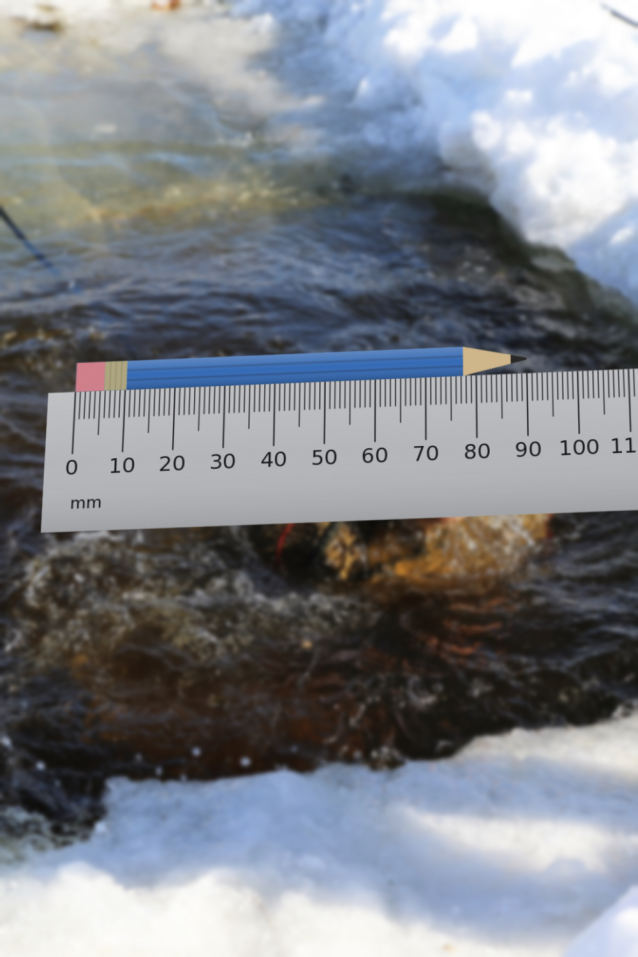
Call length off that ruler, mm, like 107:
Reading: 90
